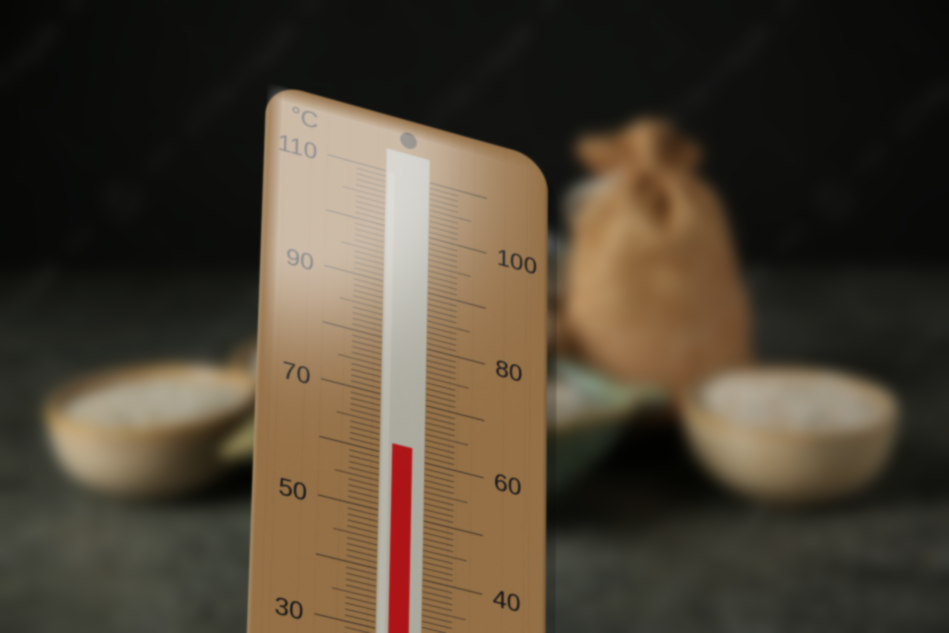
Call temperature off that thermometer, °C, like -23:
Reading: 62
